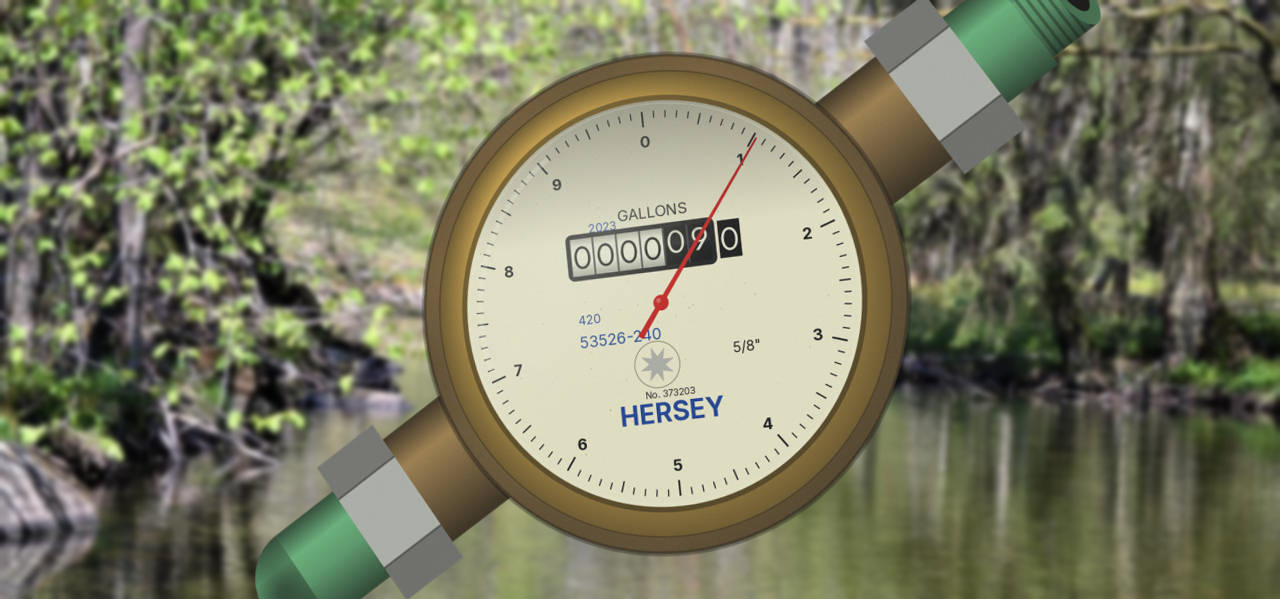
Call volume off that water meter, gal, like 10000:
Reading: 91.0
